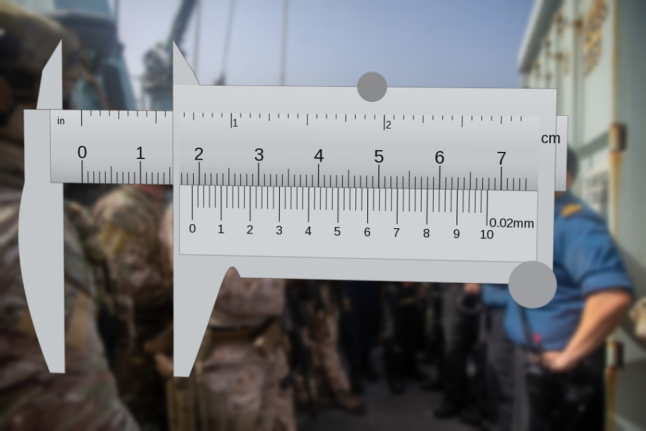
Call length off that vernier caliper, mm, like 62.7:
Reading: 18.8
